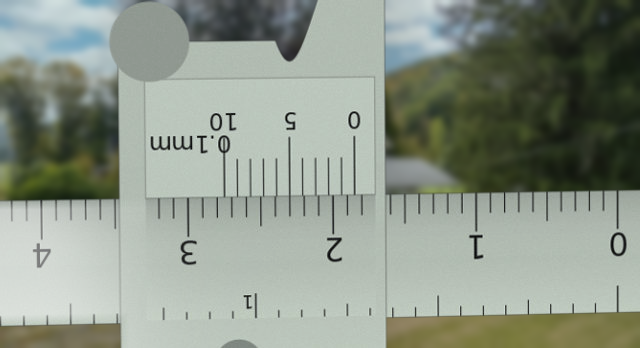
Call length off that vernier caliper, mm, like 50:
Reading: 18.5
